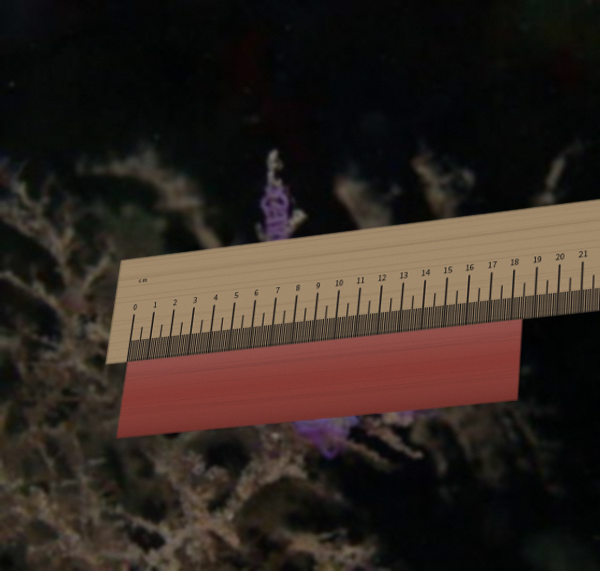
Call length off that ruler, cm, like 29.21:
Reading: 18.5
